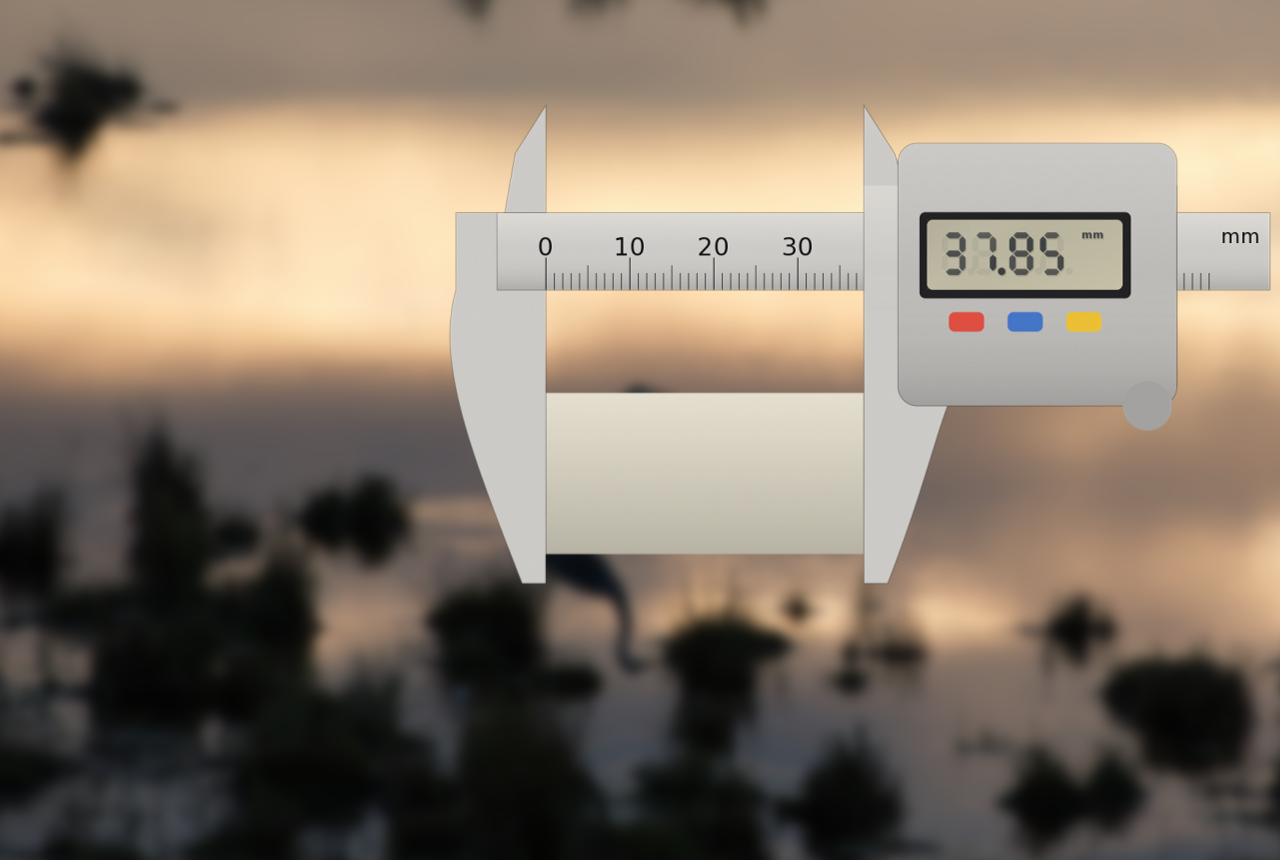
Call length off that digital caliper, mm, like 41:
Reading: 37.85
